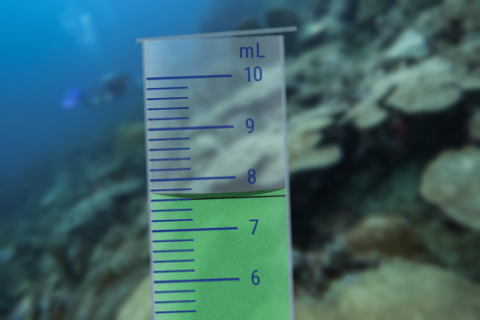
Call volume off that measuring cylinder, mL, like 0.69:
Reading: 7.6
